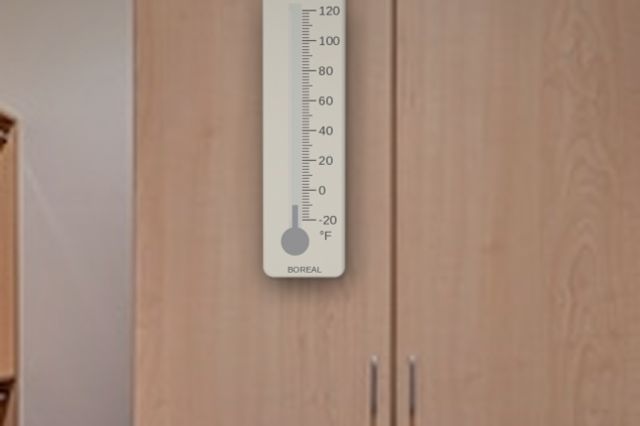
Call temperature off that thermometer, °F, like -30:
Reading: -10
